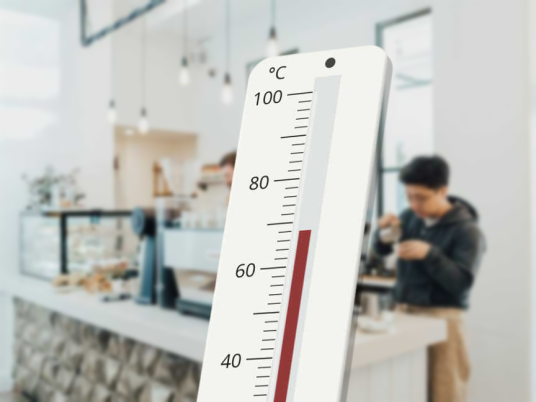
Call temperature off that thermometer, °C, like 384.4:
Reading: 68
